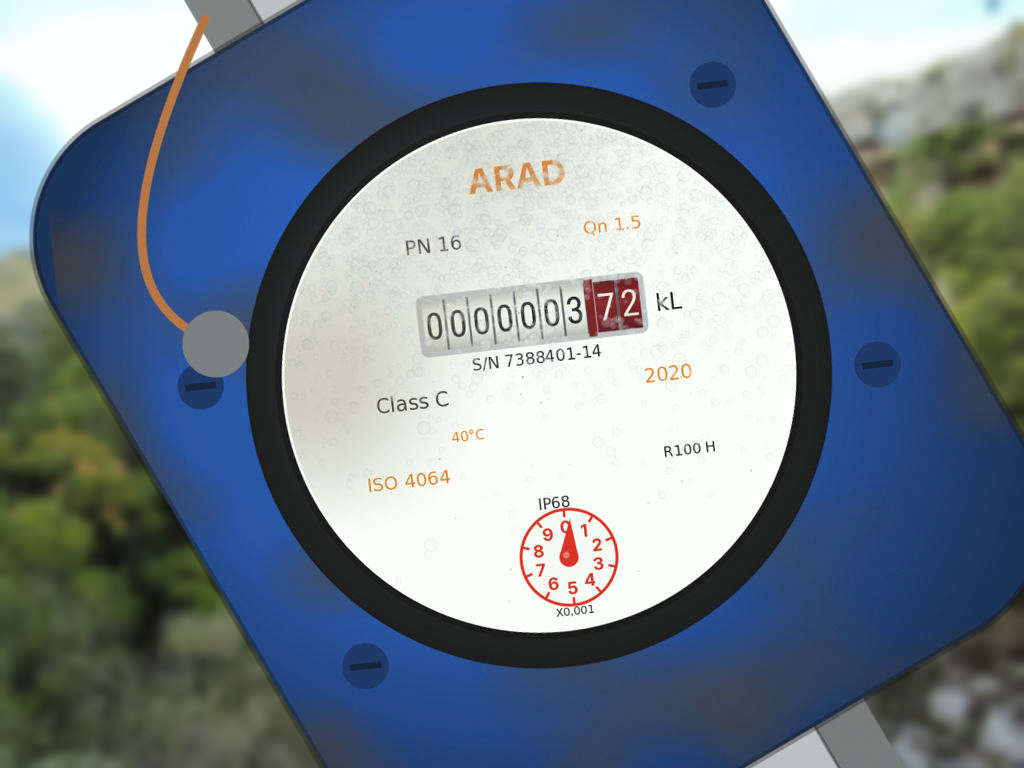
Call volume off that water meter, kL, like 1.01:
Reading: 3.720
